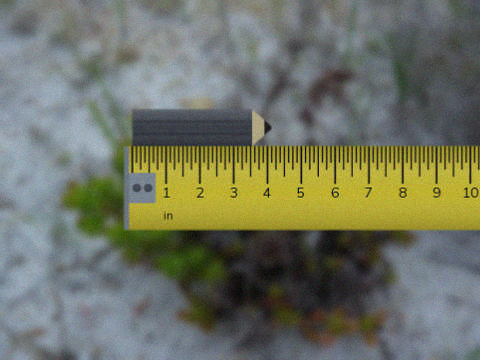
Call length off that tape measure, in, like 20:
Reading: 4.125
